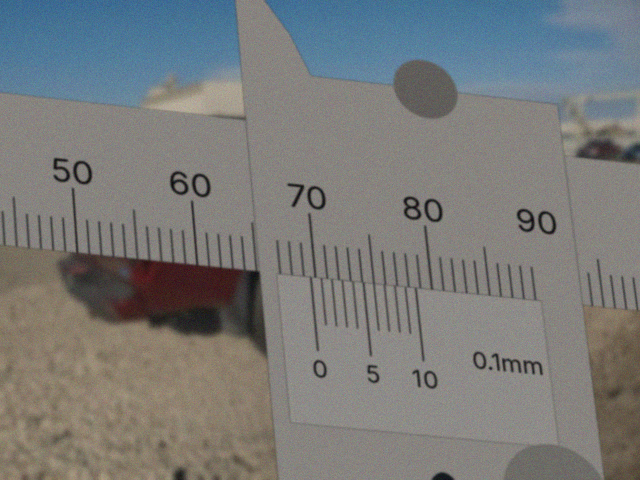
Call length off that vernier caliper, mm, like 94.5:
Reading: 69.6
